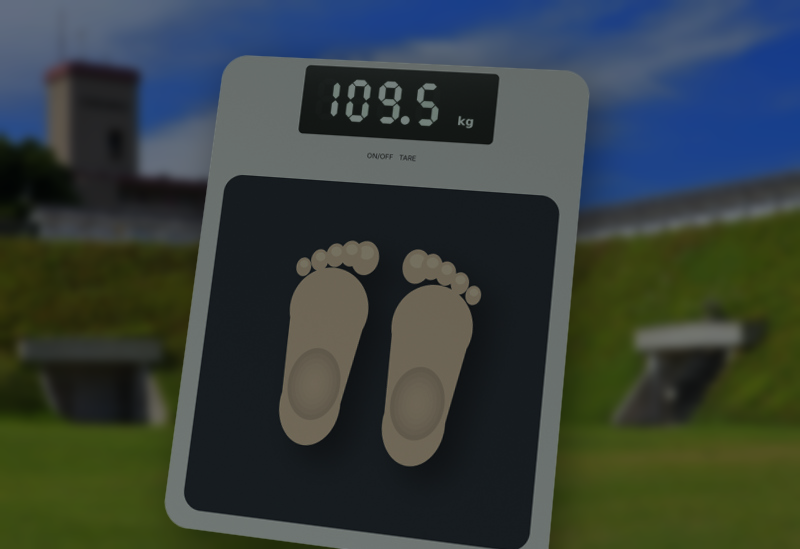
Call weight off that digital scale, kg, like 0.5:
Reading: 109.5
